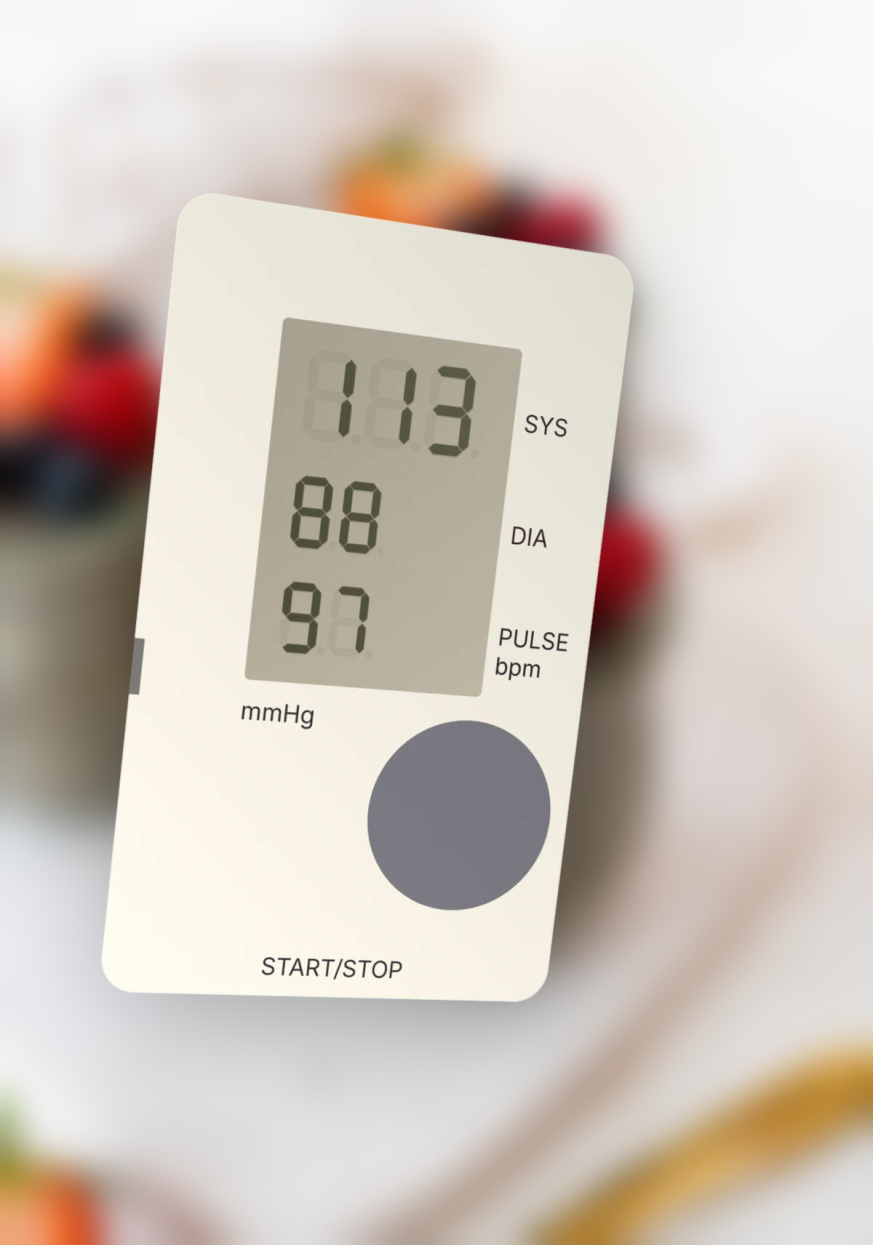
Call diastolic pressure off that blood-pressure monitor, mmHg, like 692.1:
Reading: 88
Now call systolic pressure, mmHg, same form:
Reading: 113
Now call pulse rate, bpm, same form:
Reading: 97
